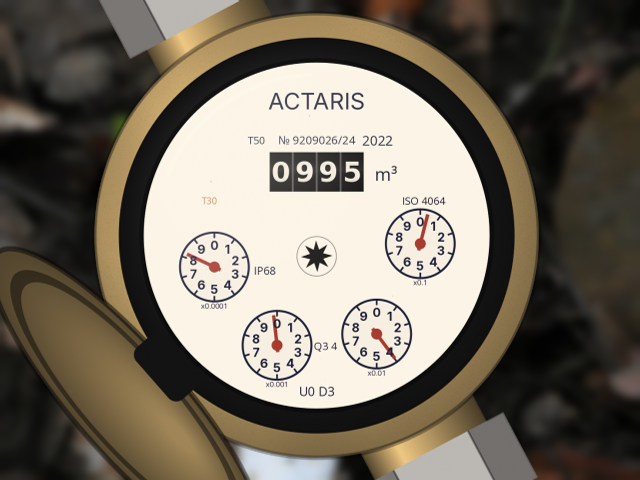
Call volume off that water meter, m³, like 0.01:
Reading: 995.0398
